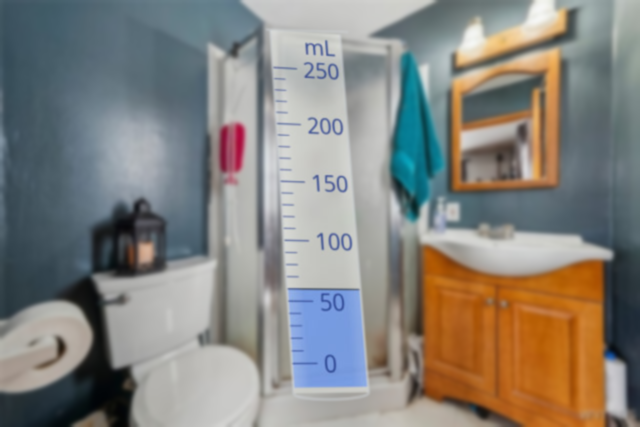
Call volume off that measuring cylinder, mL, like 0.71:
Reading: 60
